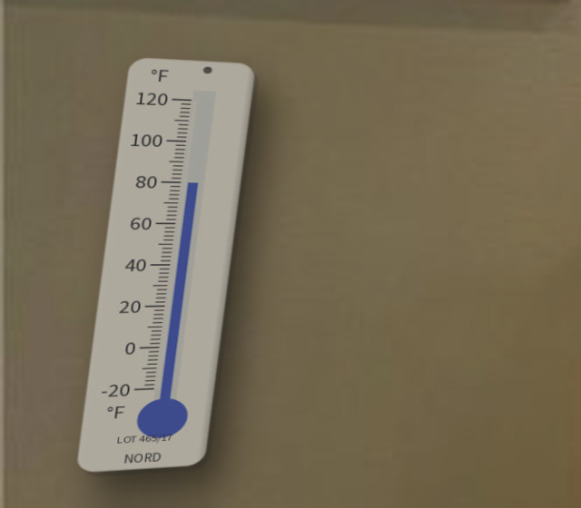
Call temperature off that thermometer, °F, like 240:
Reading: 80
